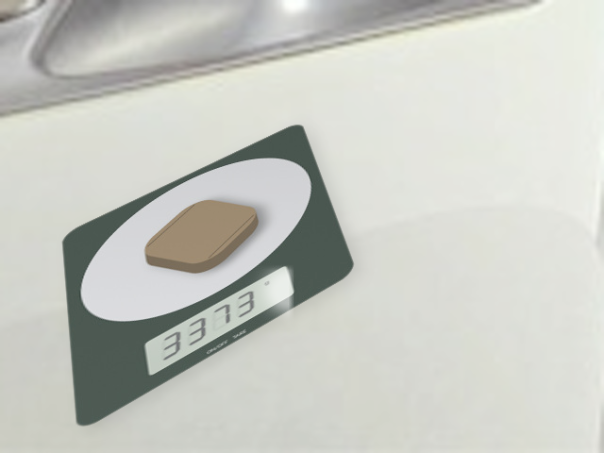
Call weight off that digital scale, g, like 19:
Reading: 3373
